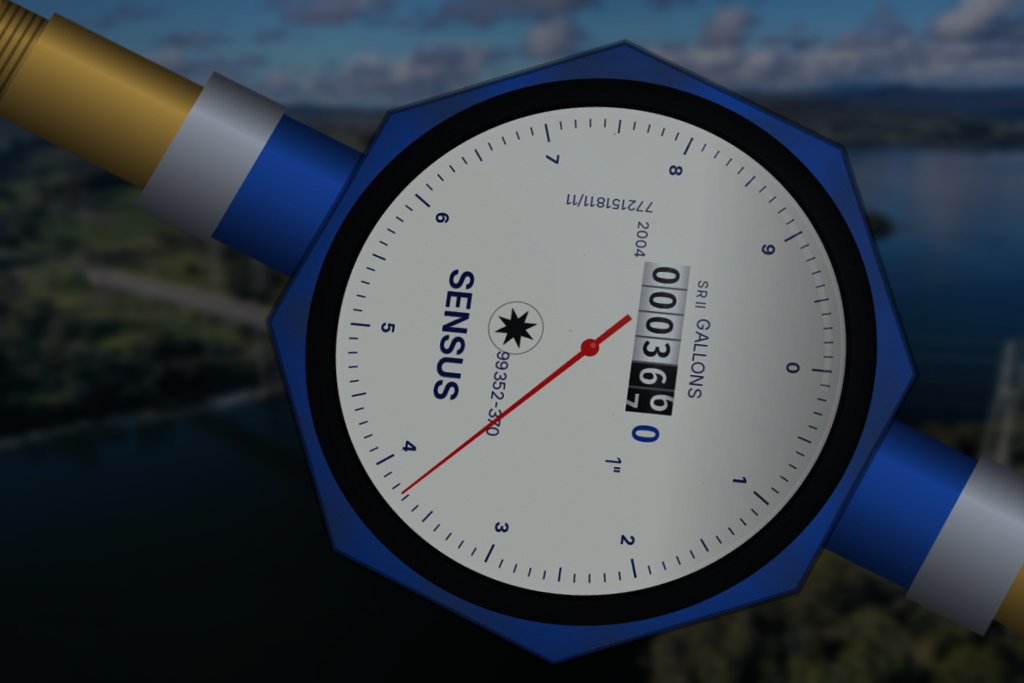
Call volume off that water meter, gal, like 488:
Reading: 3663.7
